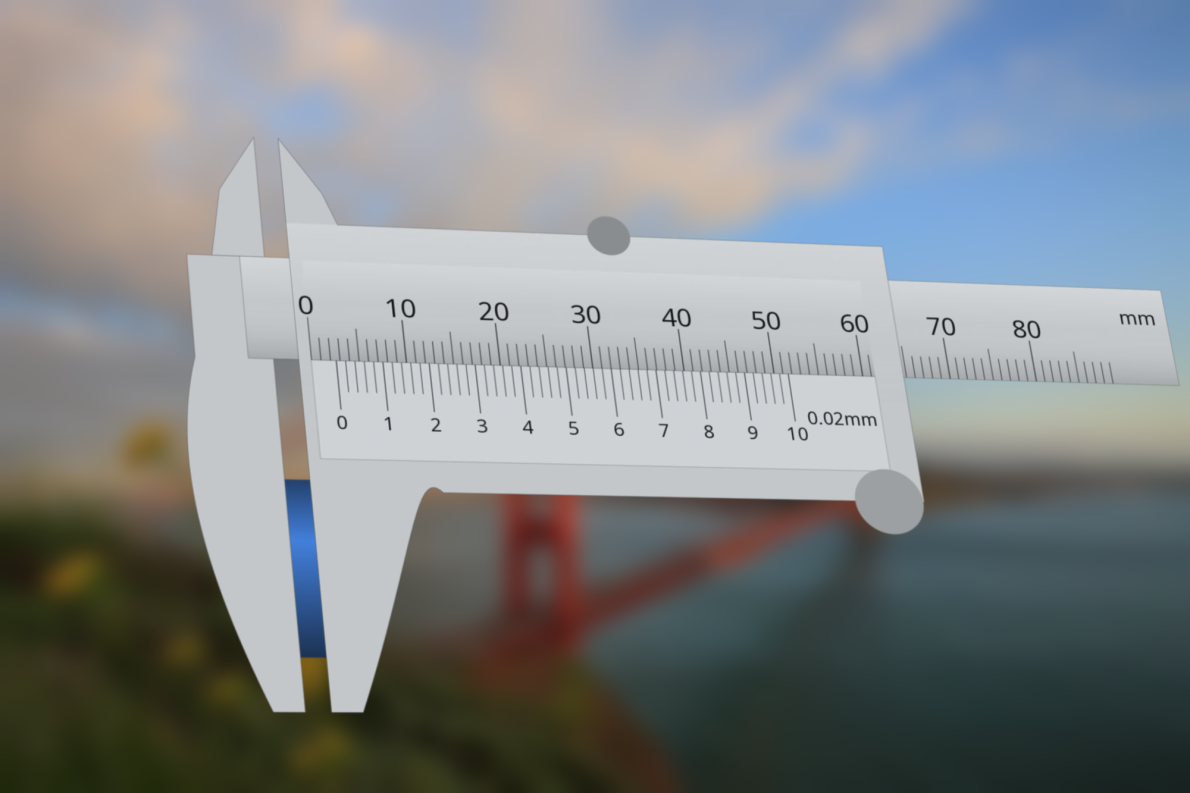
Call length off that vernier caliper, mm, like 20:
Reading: 2.6
